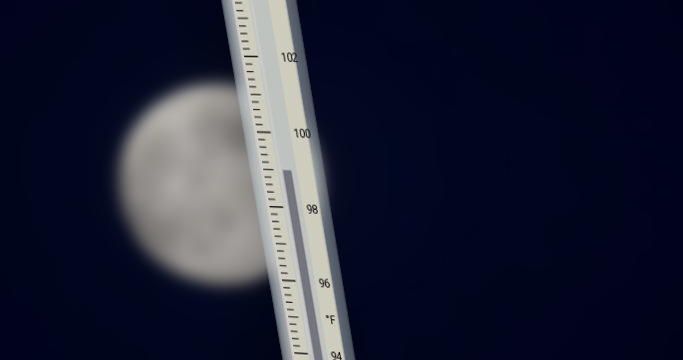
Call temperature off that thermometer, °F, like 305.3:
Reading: 99
